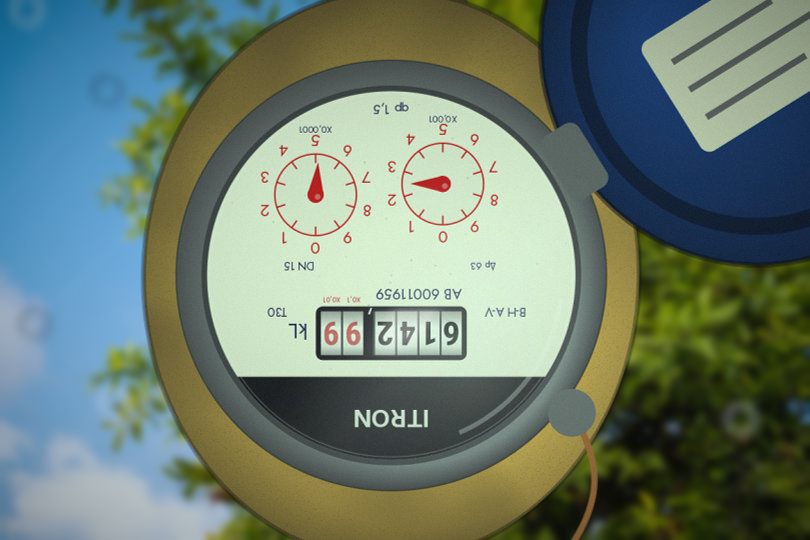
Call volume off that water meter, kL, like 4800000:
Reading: 6142.9925
